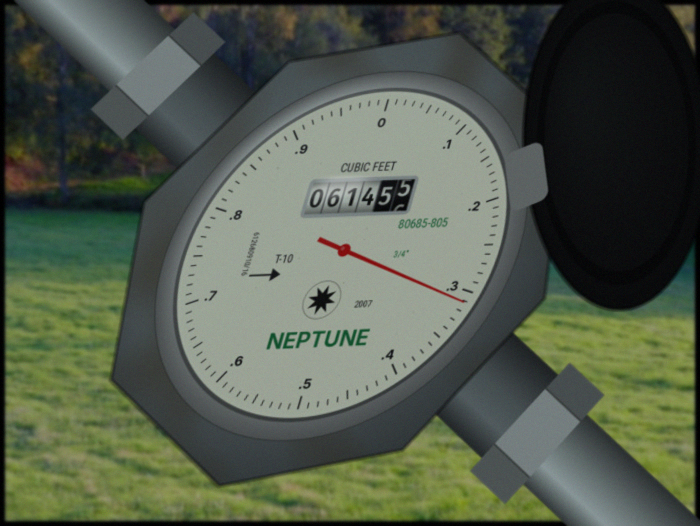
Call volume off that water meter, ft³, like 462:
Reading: 61455.31
